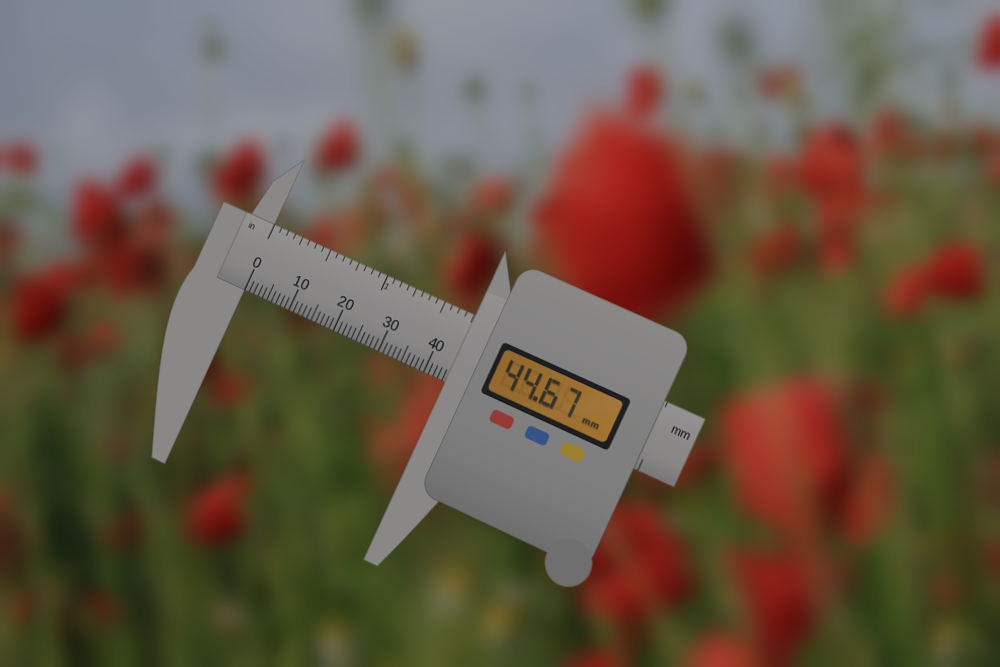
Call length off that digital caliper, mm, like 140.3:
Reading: 44.67
